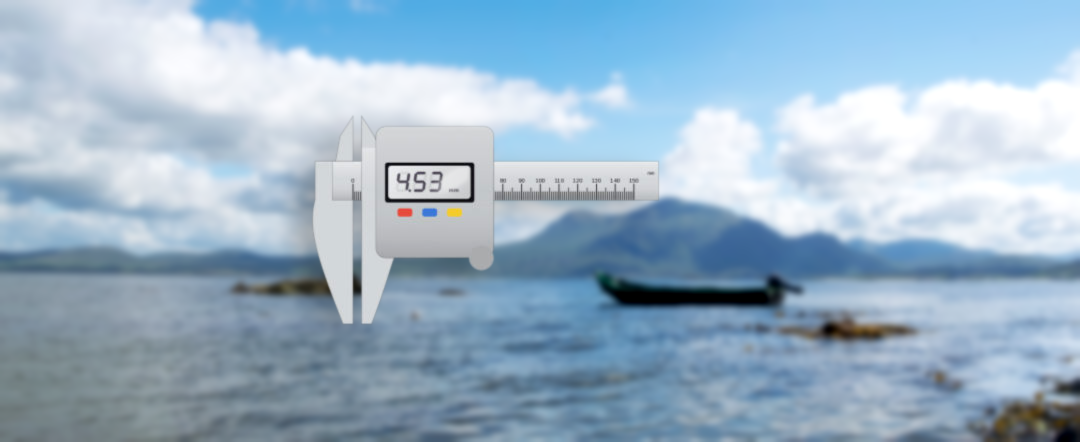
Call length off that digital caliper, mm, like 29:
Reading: 4.53
